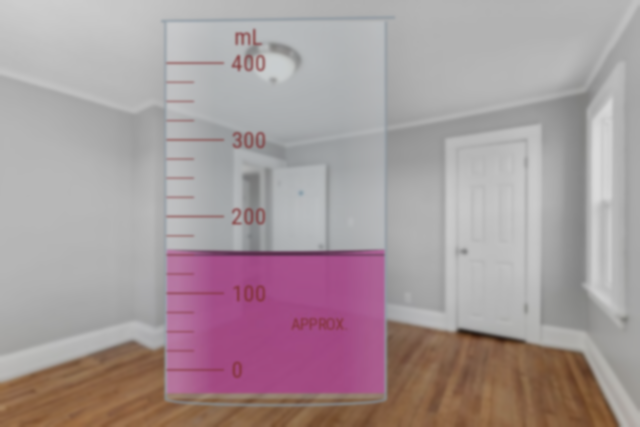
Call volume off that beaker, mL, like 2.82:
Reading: 150
